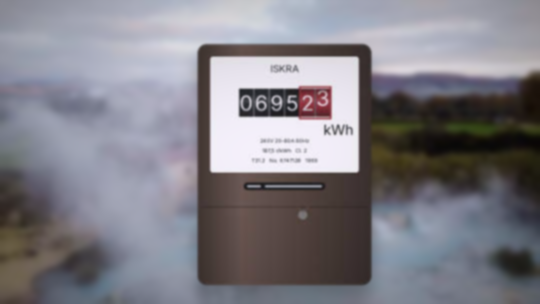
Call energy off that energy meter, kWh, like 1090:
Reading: 695.23
